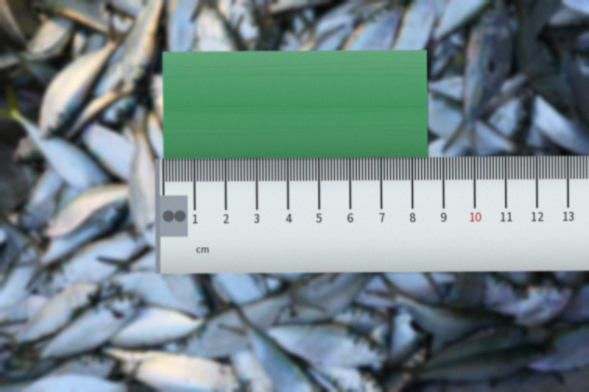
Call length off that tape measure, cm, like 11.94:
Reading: 8.5
